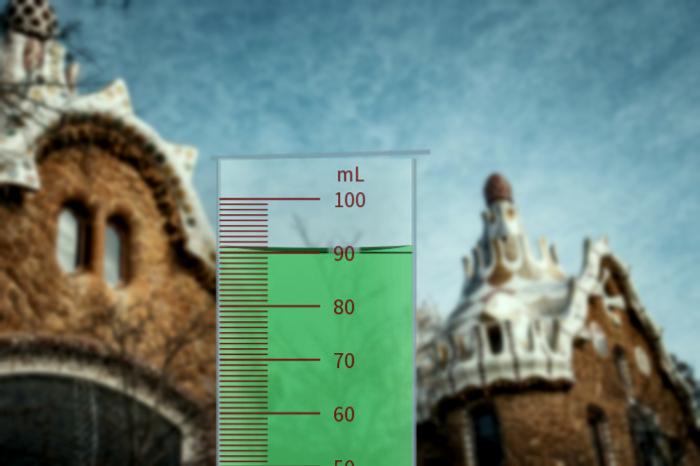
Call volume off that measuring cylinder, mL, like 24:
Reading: 90
